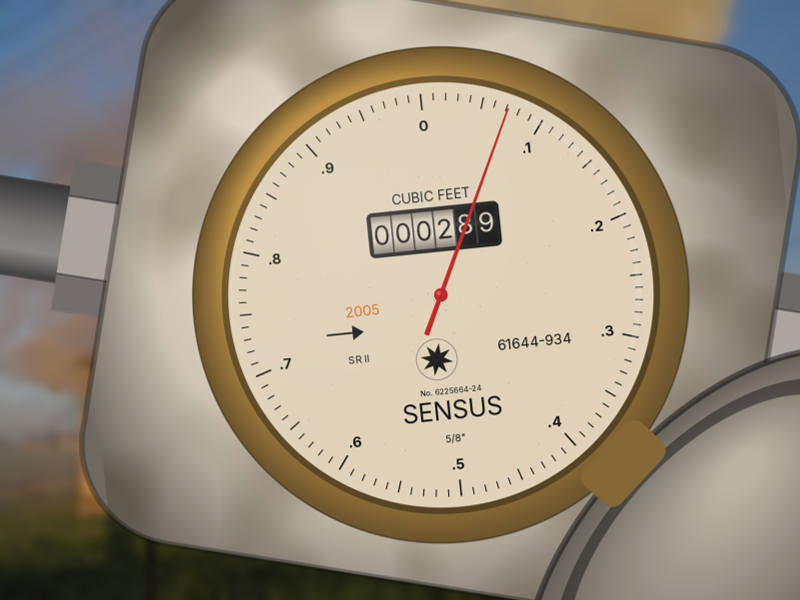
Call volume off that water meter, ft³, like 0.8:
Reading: 289.07
